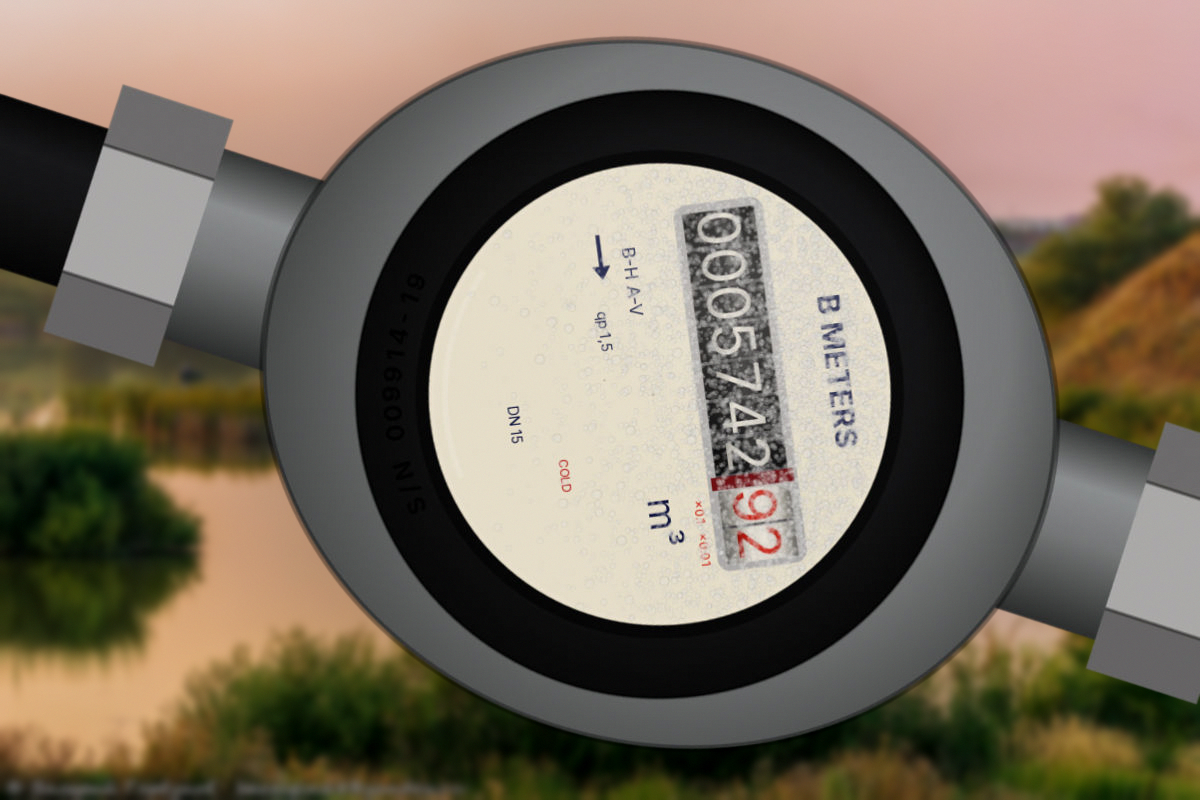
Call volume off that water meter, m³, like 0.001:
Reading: 5742.92
